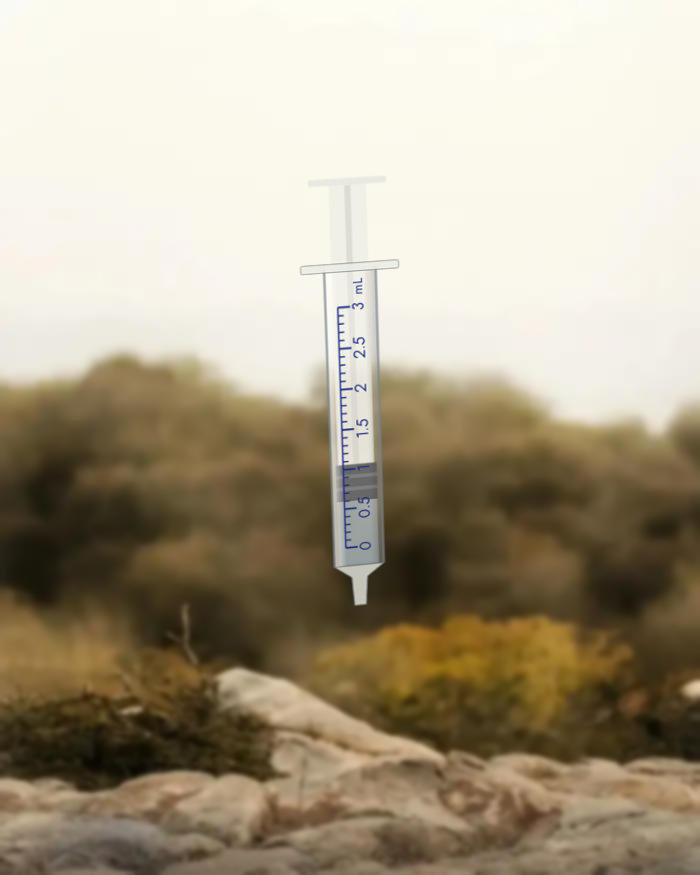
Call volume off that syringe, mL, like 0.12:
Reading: 0.6
